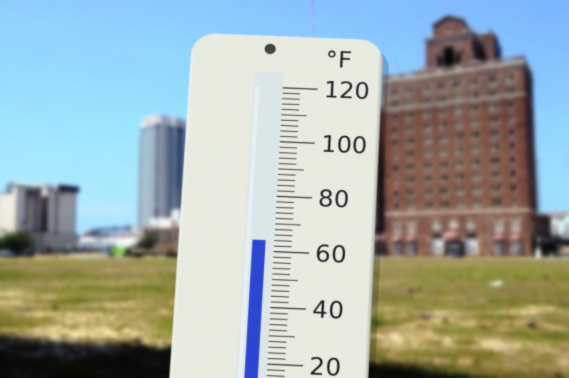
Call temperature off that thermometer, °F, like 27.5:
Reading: 64
